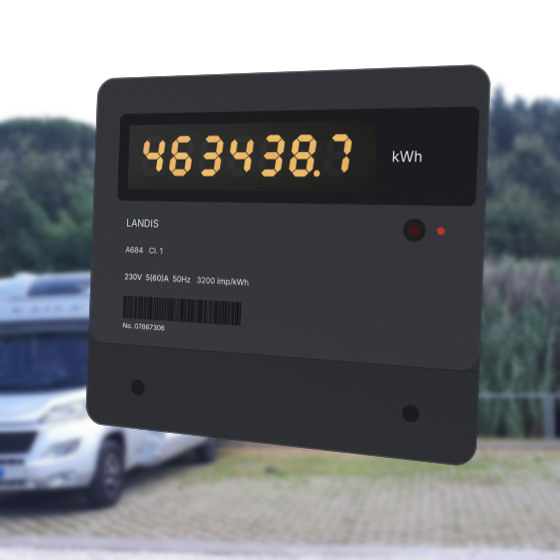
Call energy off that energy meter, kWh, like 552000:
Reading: 463438.7
